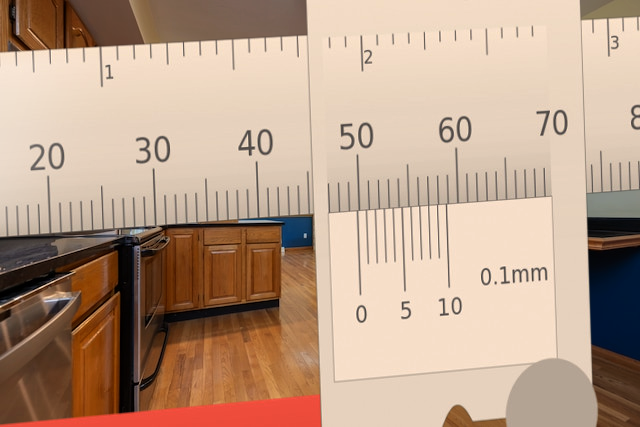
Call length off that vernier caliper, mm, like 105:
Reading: 49.8
